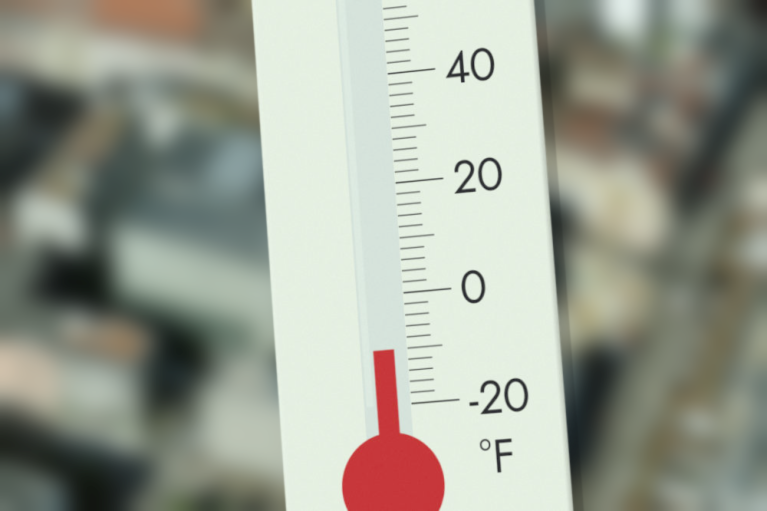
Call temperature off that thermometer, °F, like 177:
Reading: -10
